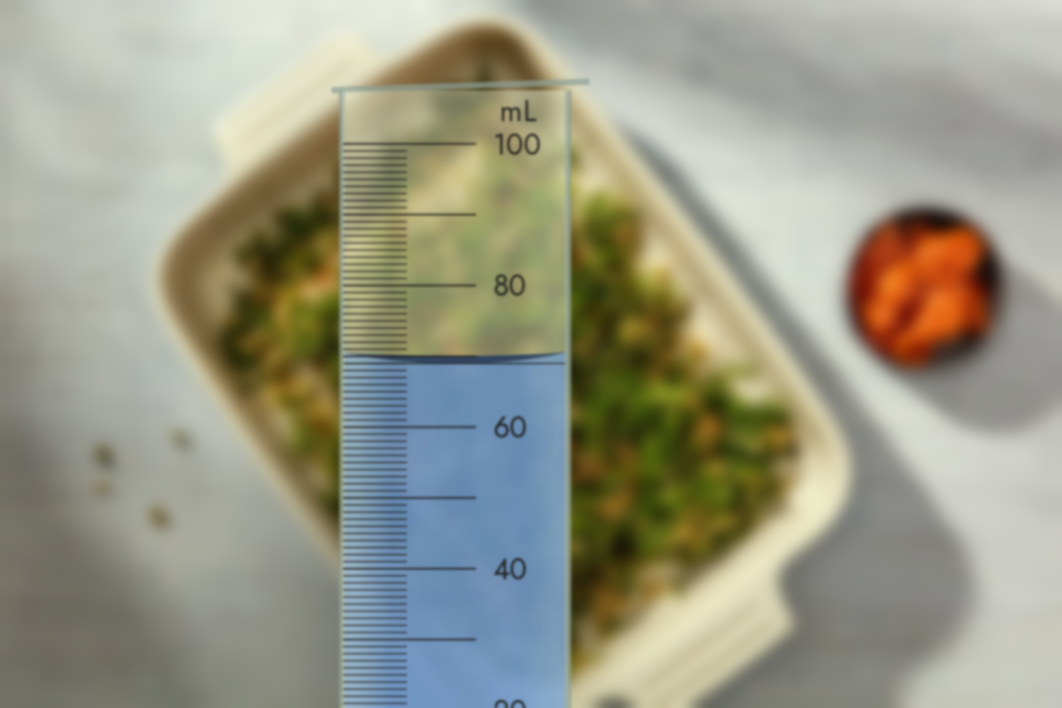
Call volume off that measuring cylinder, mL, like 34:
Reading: 69
